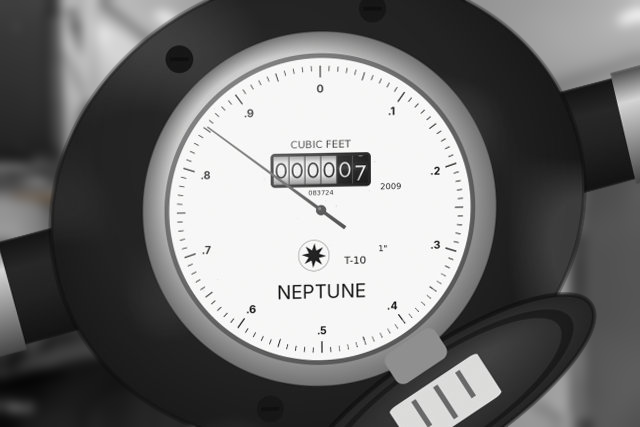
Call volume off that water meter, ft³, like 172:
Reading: 6.85
